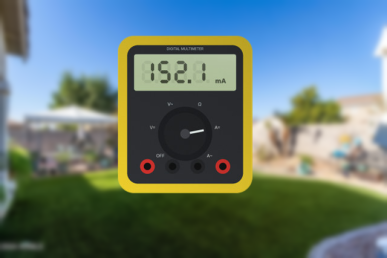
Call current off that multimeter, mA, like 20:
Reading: 152.1
